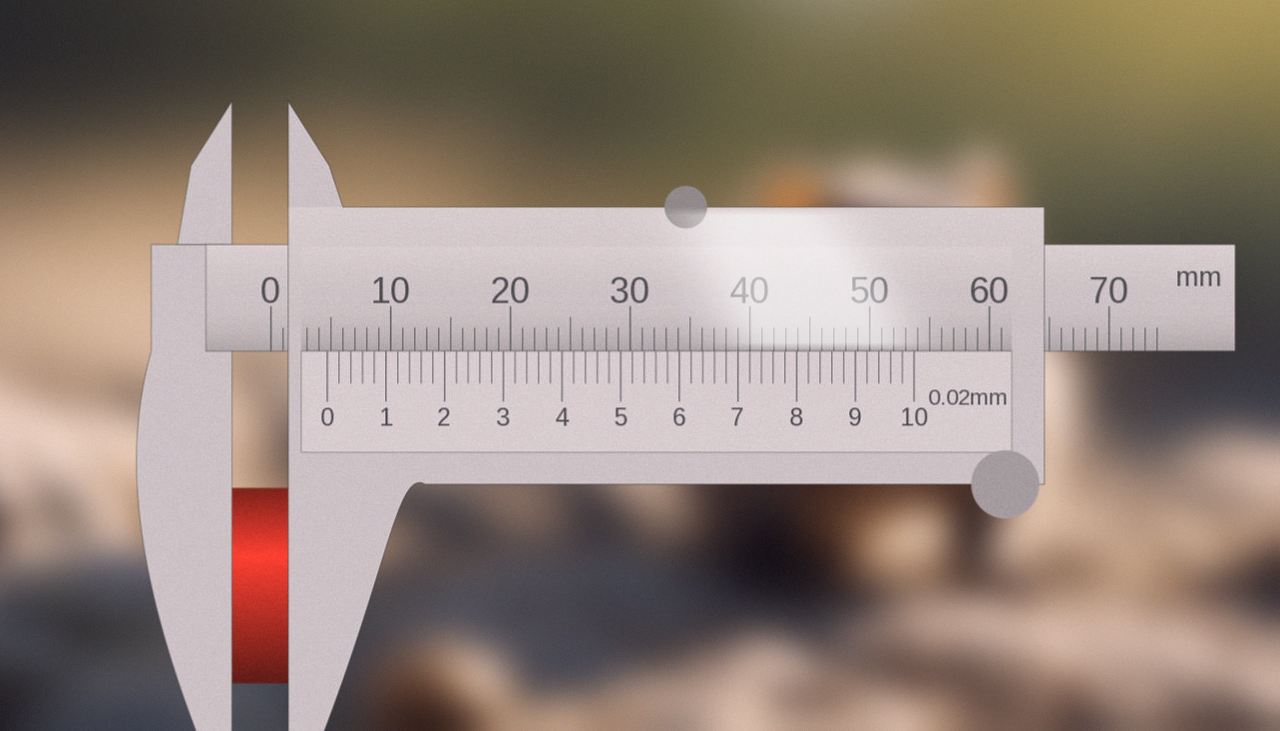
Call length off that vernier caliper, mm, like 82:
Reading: 4.7
